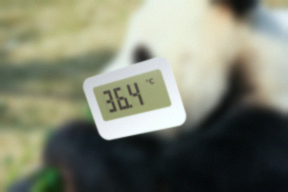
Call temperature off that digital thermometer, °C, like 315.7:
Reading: 36.4
